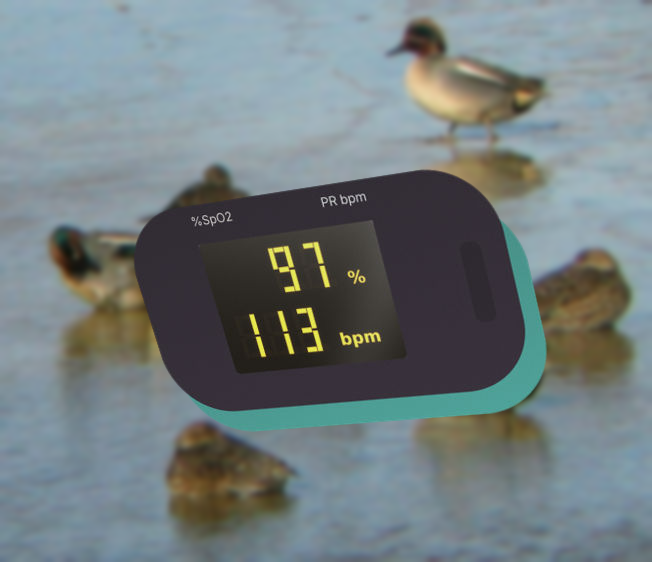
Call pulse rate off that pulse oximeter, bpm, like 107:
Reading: 113
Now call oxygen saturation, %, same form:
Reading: 97
